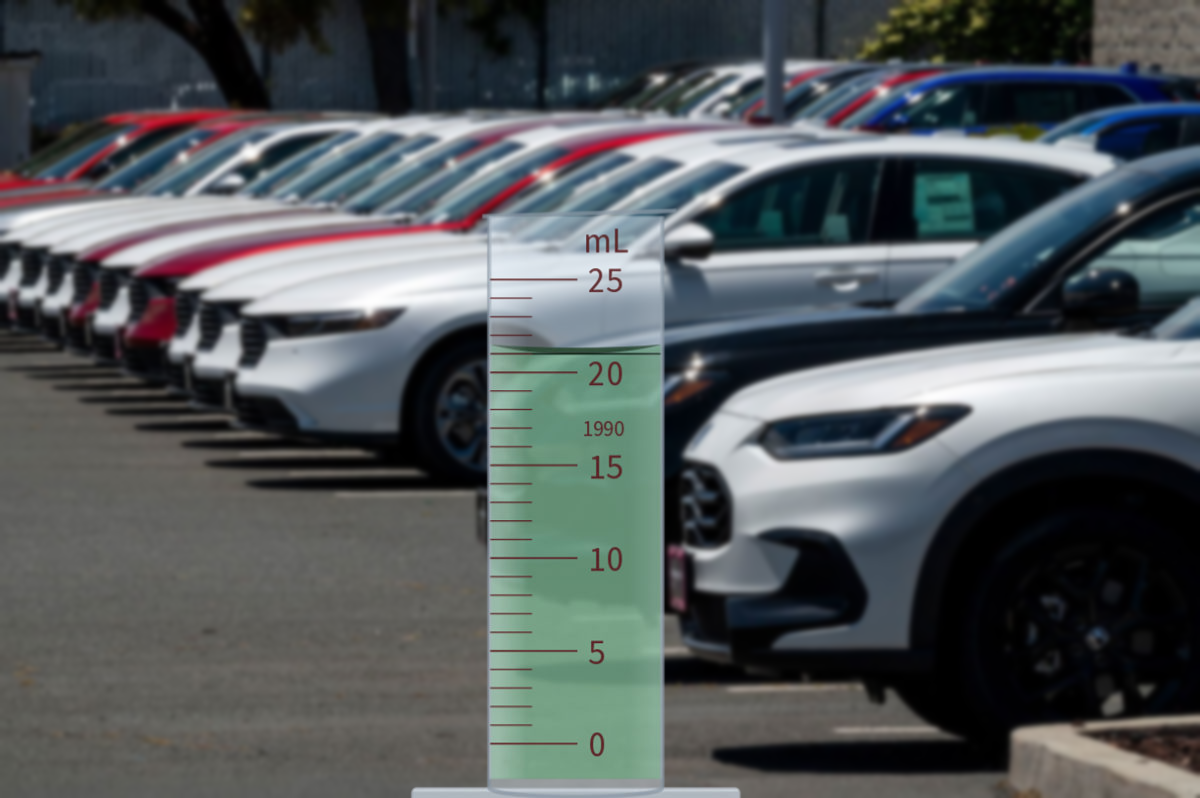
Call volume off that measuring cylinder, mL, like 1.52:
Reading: 21
